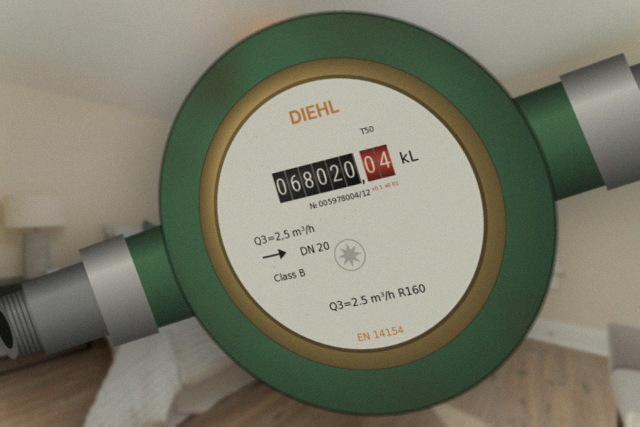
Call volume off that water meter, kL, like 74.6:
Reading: 68020.04
